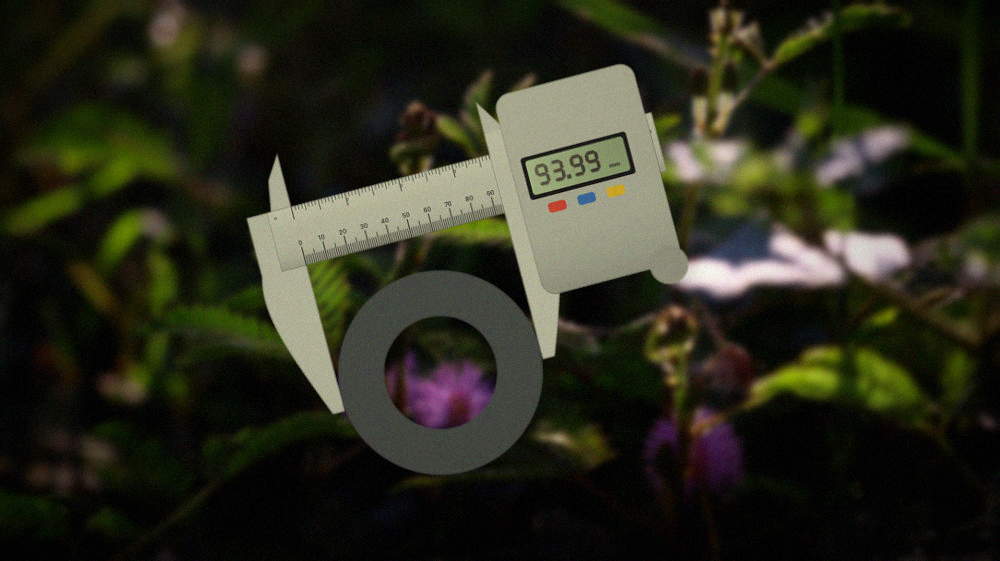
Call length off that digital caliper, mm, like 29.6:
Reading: 93.99
